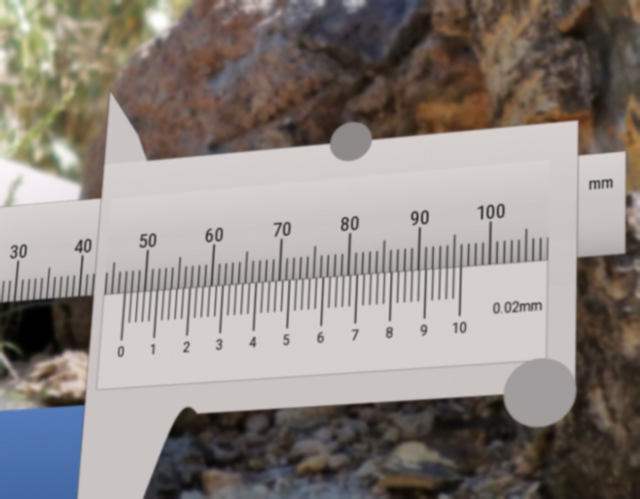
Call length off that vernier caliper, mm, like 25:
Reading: 47.0
